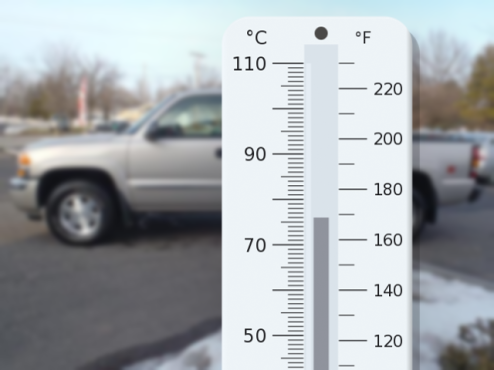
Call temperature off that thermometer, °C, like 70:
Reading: 76
